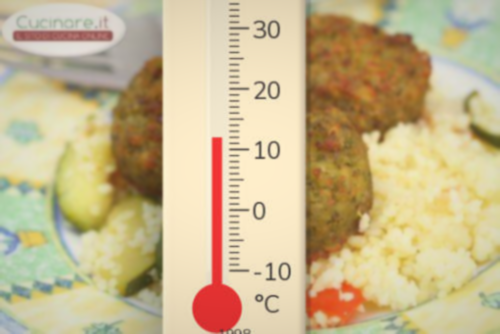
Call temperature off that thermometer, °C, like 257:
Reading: 12
